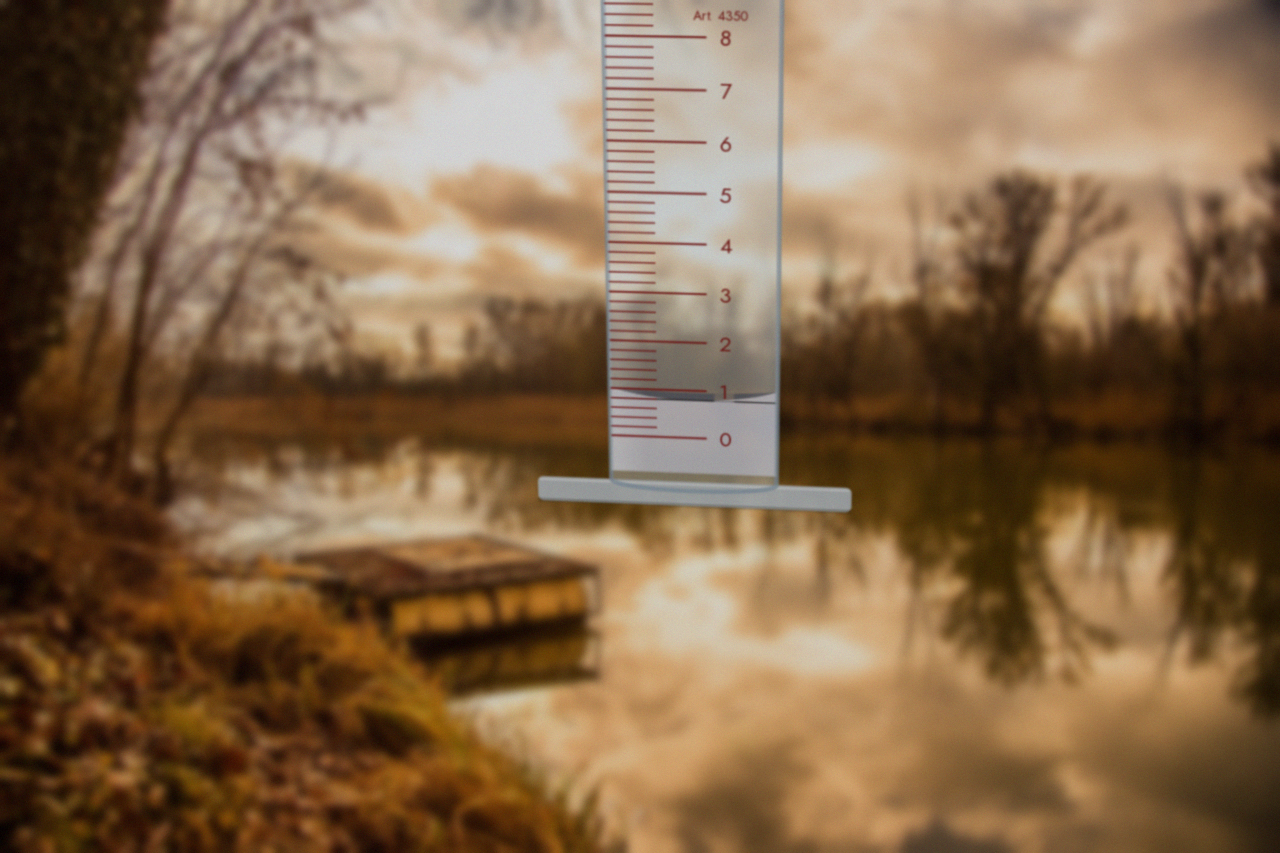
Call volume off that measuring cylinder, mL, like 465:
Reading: 0.8
